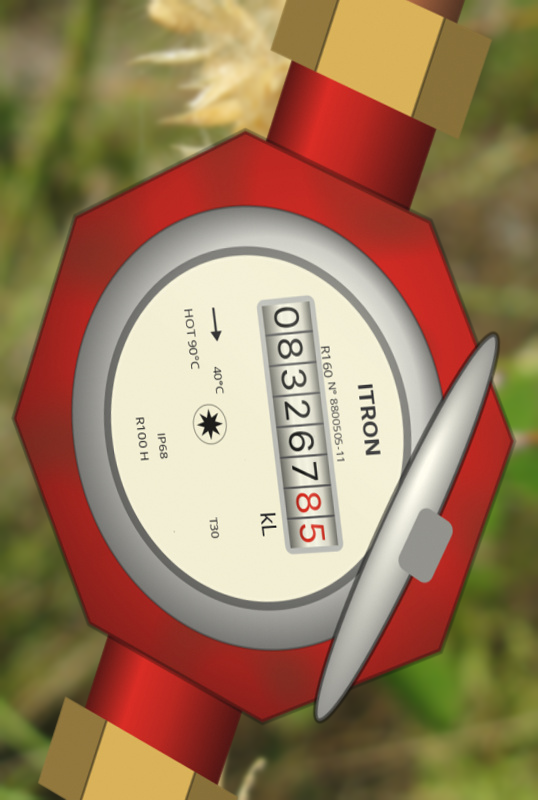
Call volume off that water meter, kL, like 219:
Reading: 83267.85
